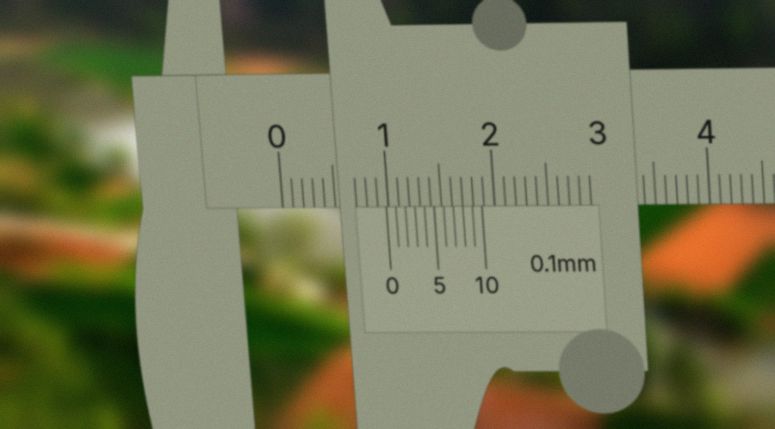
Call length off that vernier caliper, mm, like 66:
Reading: 9.8
